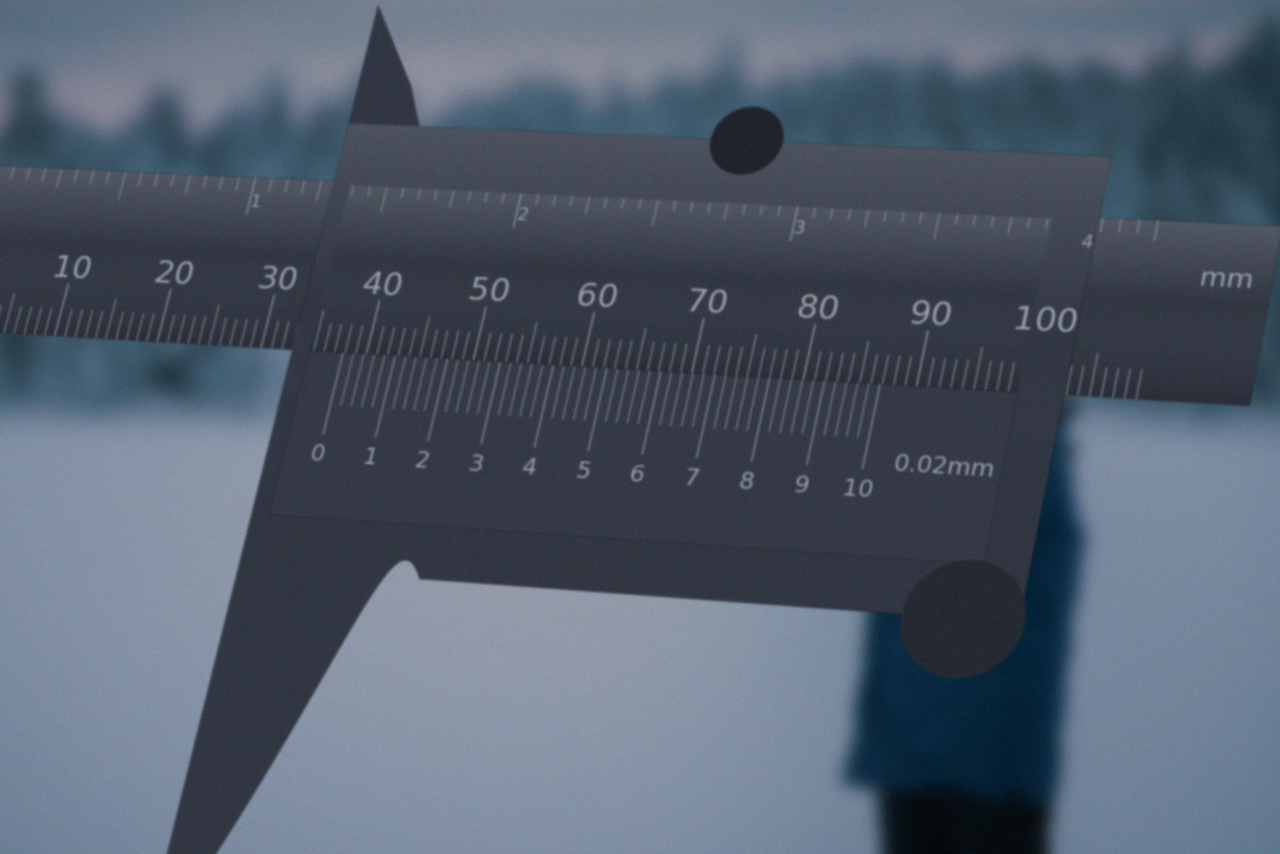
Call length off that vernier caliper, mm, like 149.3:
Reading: 37.8
